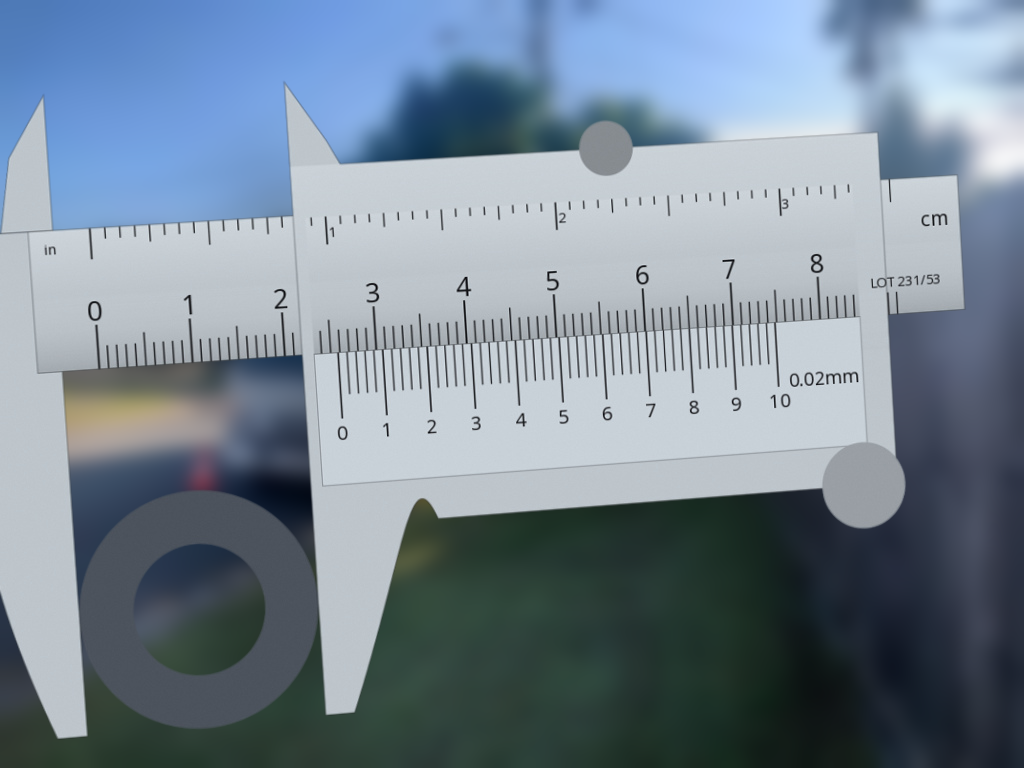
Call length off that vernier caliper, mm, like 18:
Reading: 25.8
